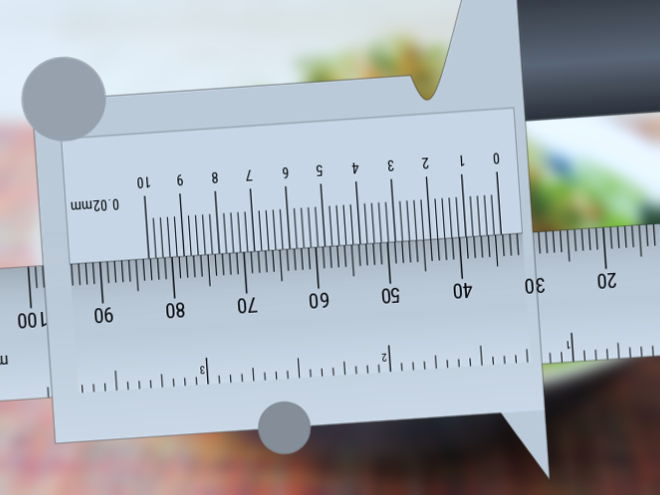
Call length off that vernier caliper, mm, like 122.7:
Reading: 34.2
